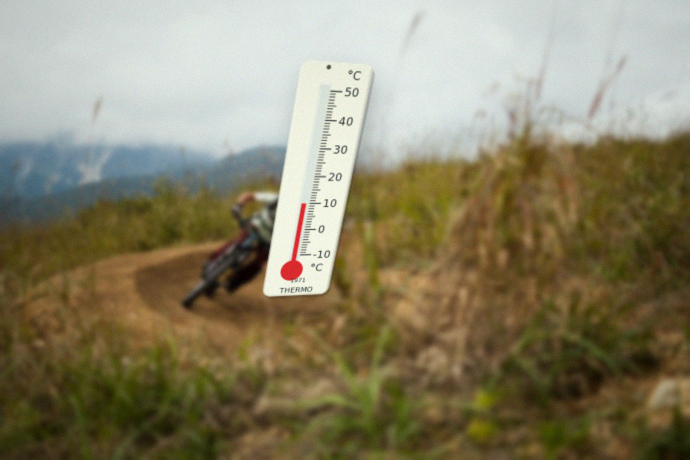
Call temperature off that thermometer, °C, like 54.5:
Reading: 10
